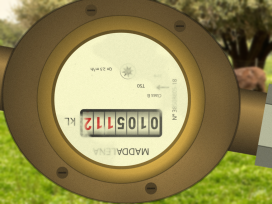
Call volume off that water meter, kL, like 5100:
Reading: 105.112
